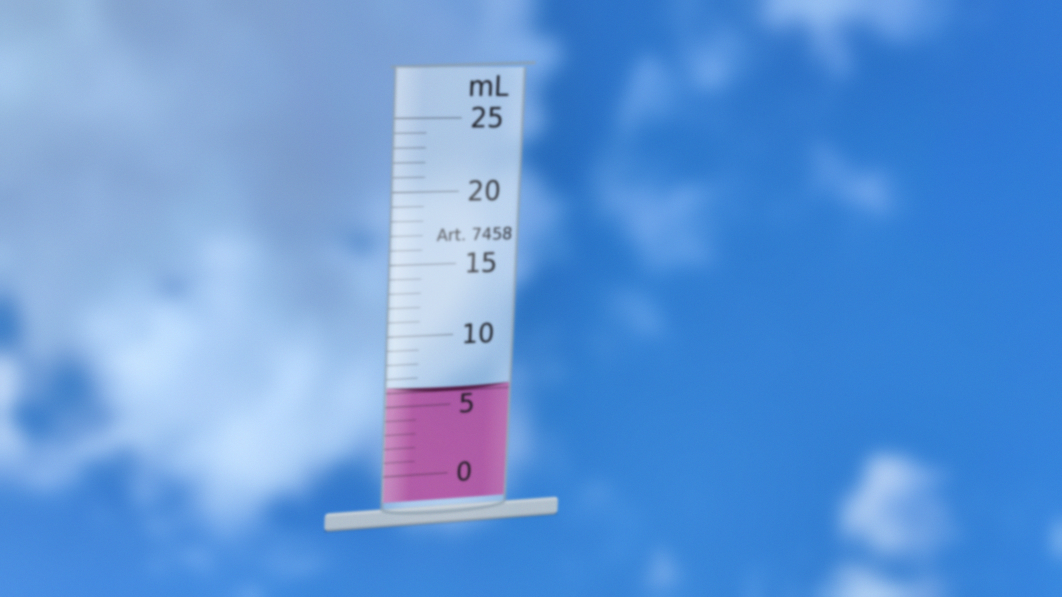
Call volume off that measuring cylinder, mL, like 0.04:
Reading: 6
